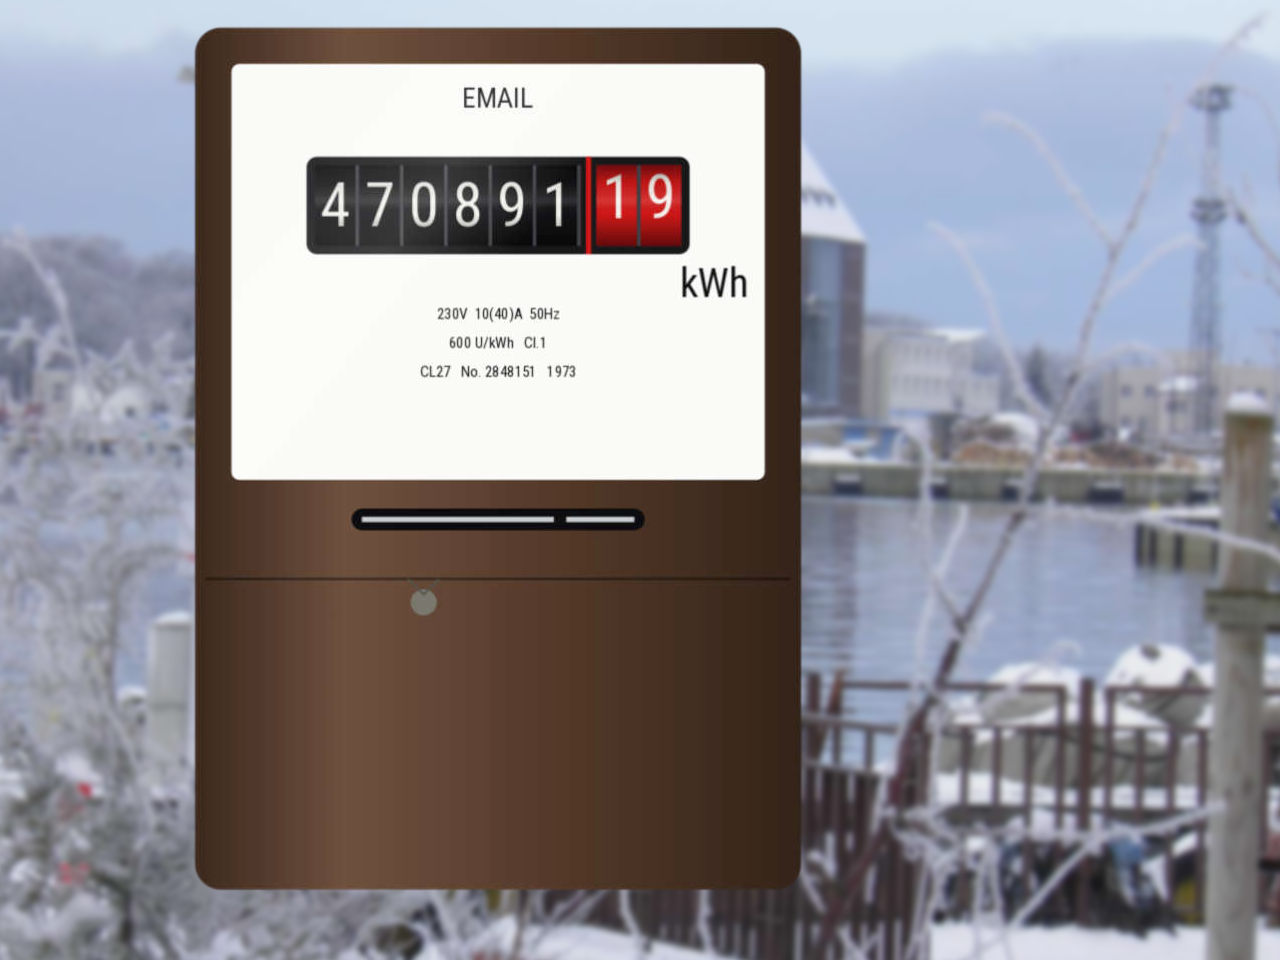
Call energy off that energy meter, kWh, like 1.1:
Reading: 470891.19
